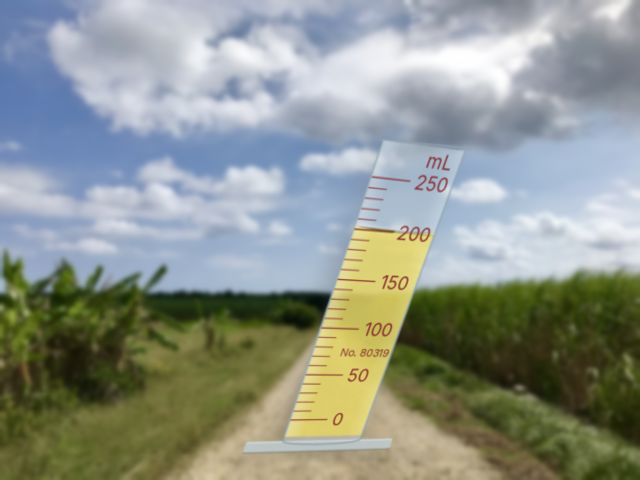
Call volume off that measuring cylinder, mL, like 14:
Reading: 200
